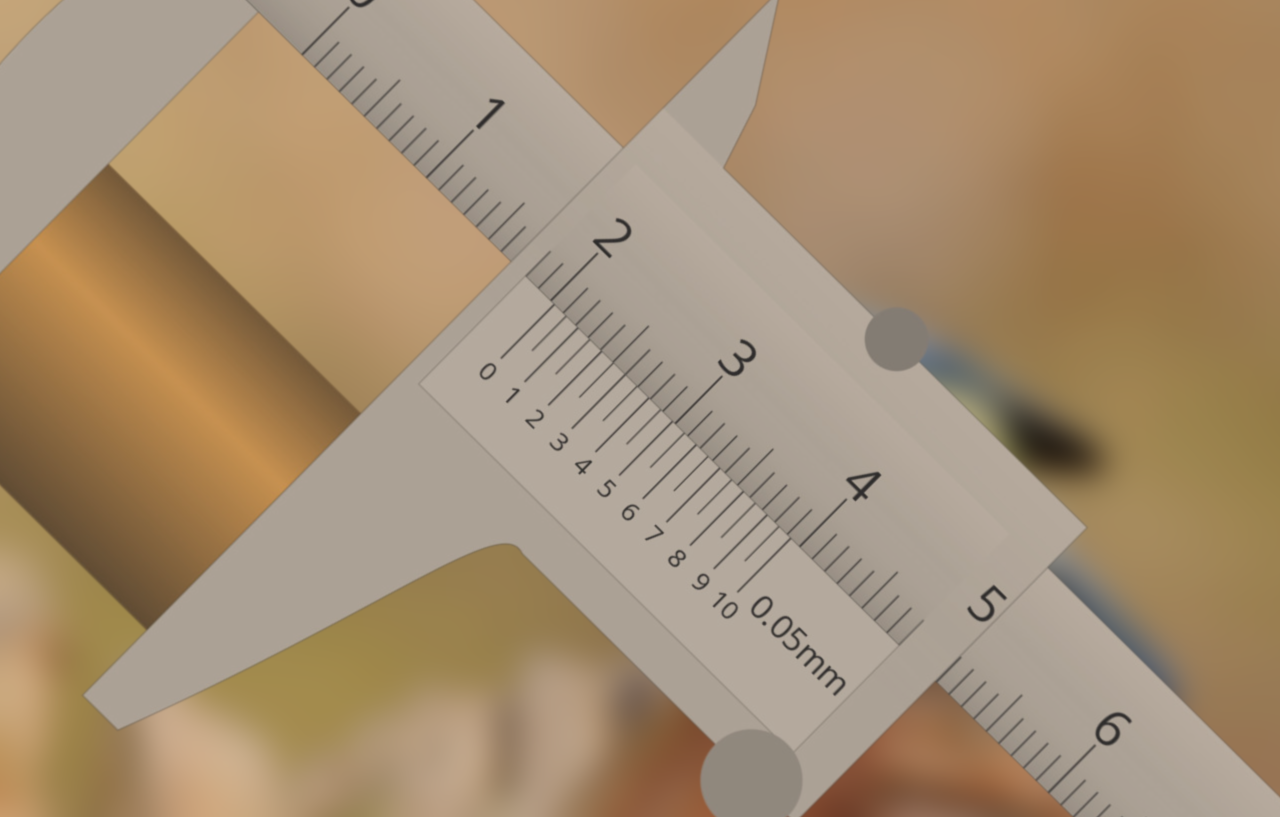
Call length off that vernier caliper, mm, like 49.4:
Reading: 20.3
